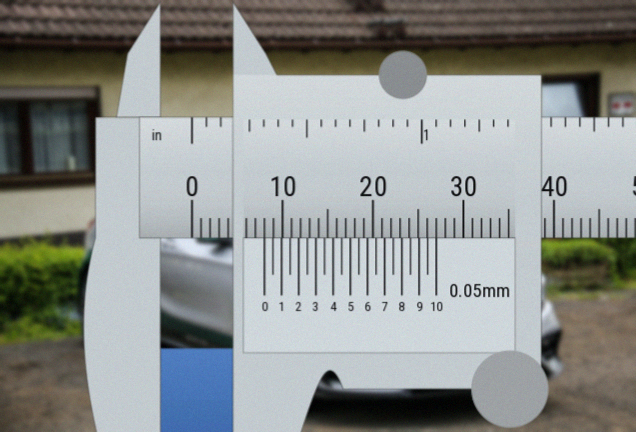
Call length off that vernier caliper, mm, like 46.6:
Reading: 8.0
